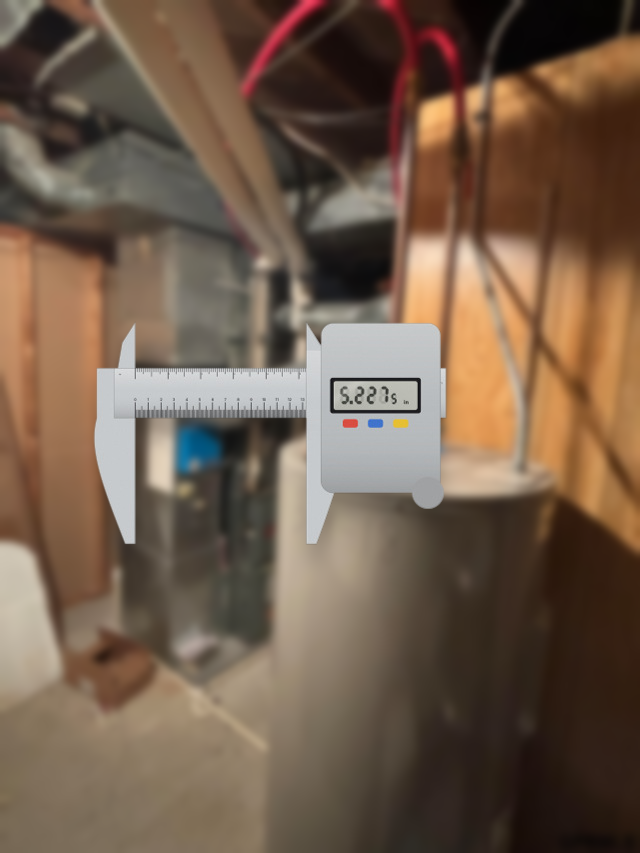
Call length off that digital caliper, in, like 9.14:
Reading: 5.2275
